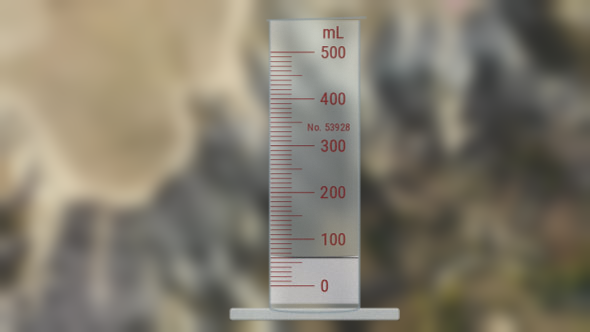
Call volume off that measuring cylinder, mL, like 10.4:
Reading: 60
